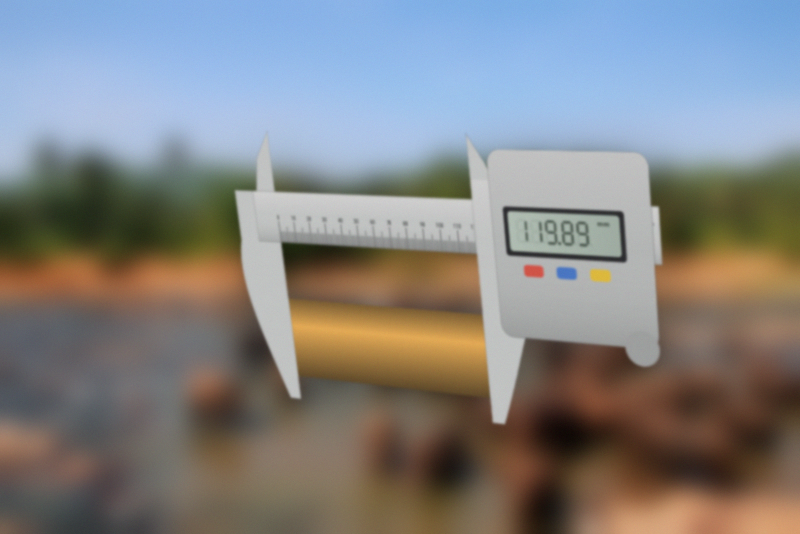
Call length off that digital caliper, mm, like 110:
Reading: 119.89
